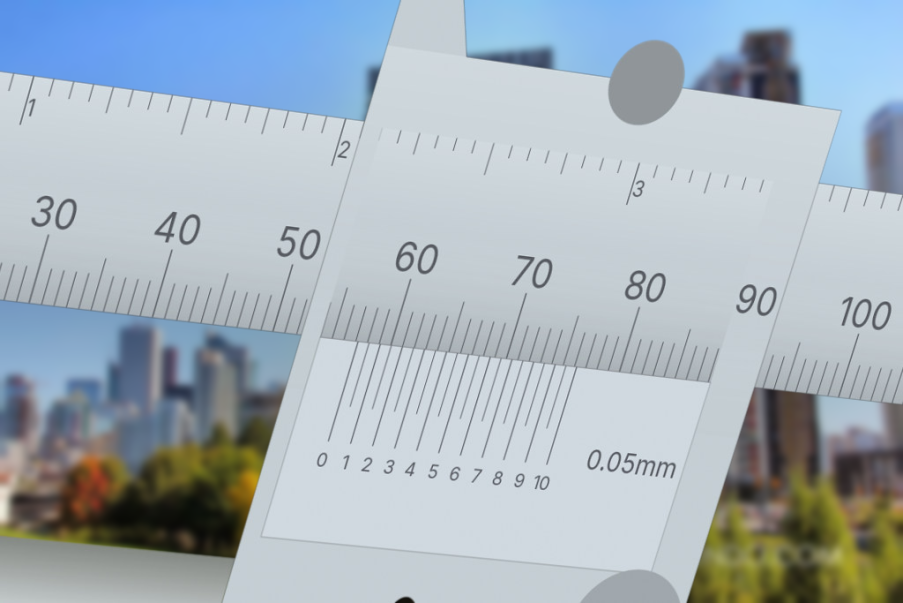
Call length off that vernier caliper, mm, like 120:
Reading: 57.2
